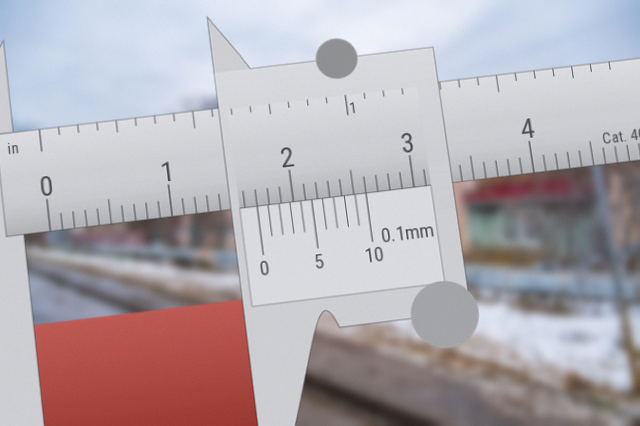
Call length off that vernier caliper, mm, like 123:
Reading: 17.0
